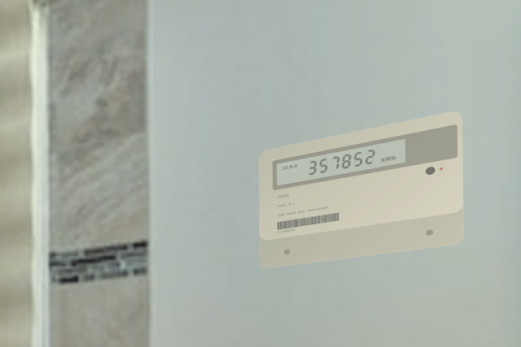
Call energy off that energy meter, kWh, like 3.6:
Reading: 357852
